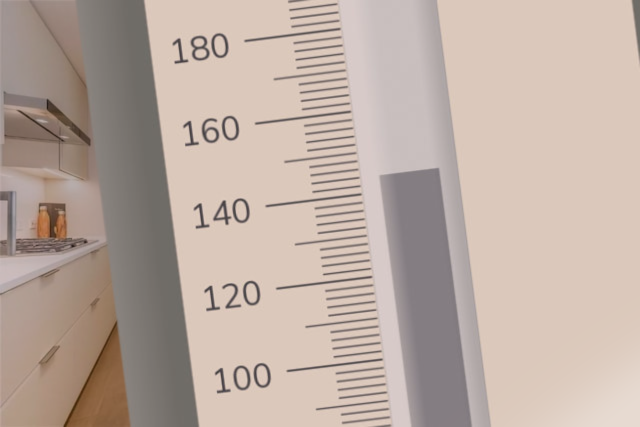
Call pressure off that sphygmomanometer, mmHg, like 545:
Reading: 144
